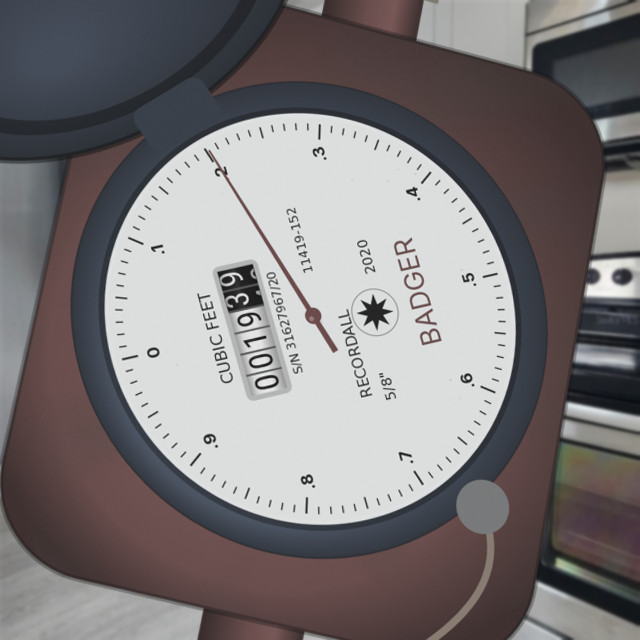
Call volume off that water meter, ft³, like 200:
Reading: 1939.20
